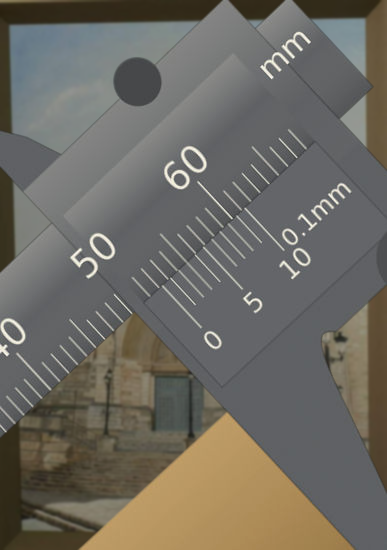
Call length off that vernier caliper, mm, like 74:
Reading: 52.3
